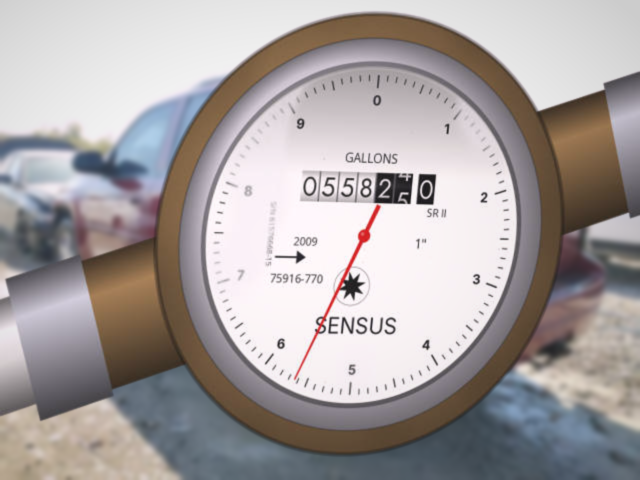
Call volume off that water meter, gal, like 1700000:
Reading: 558245.6
